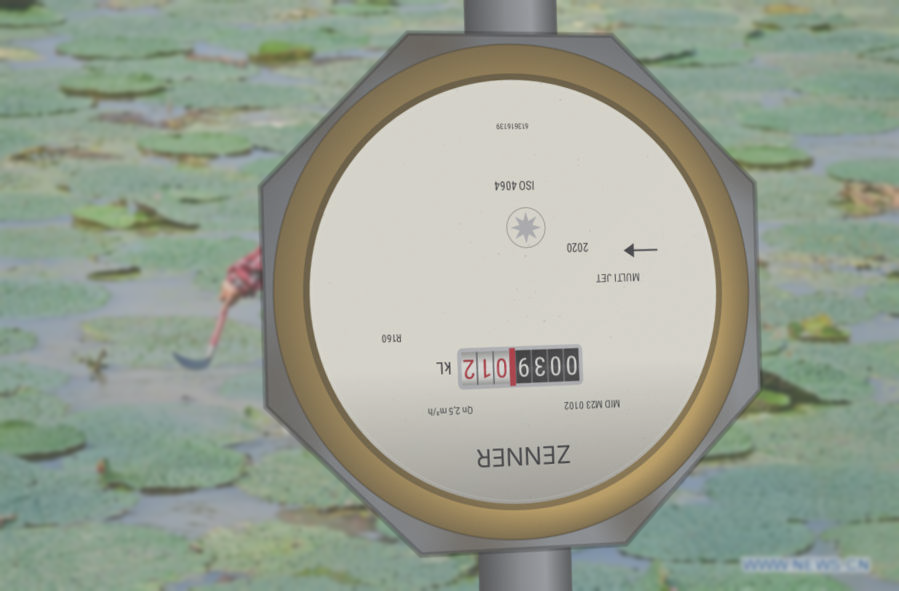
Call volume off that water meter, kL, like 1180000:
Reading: 39.012
